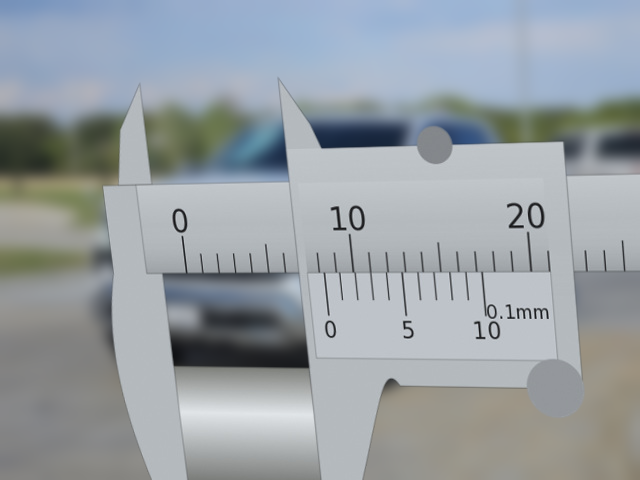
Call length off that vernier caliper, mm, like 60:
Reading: 8.3
